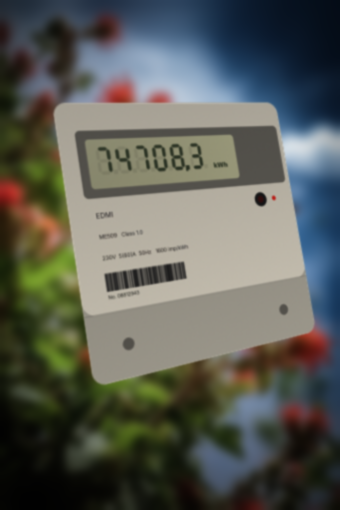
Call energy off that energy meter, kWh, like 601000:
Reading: 74708.3
